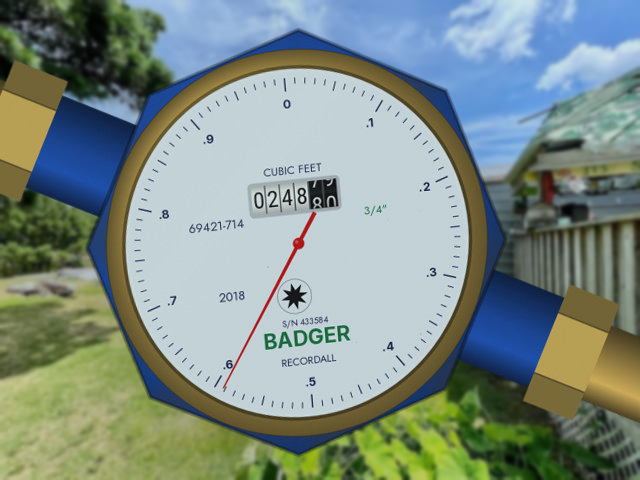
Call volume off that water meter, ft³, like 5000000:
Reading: 24879.59
